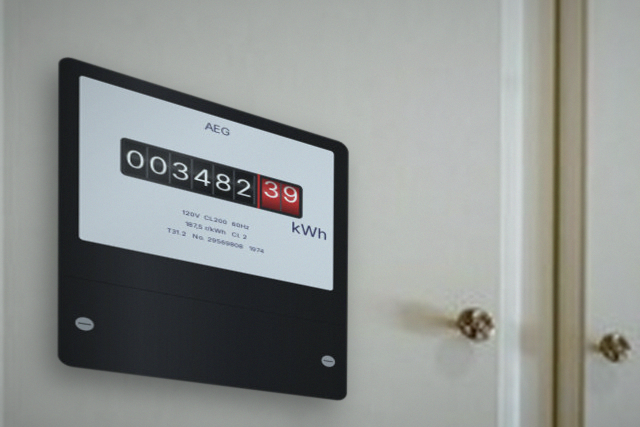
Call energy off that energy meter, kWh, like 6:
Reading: 3482.39
